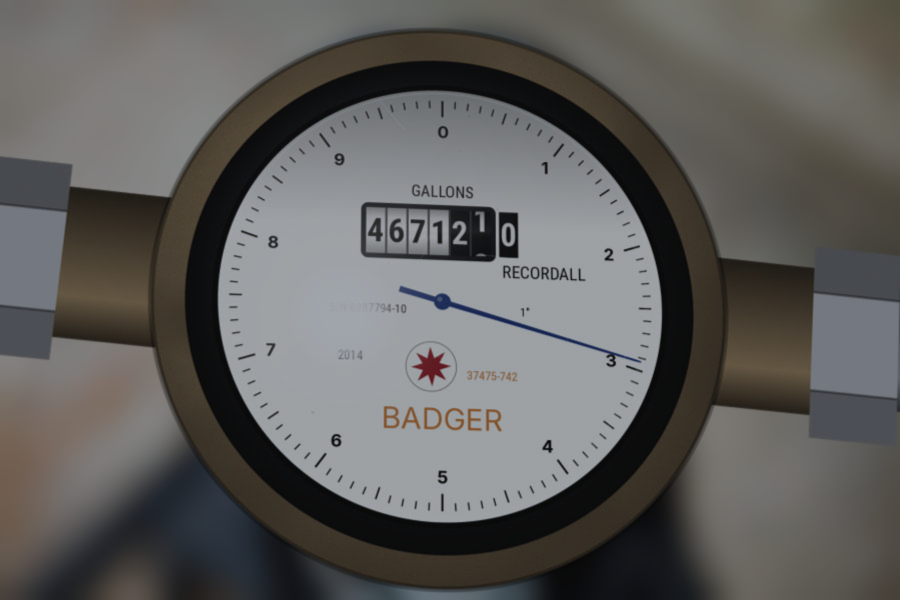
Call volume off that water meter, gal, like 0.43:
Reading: 4671212.9
